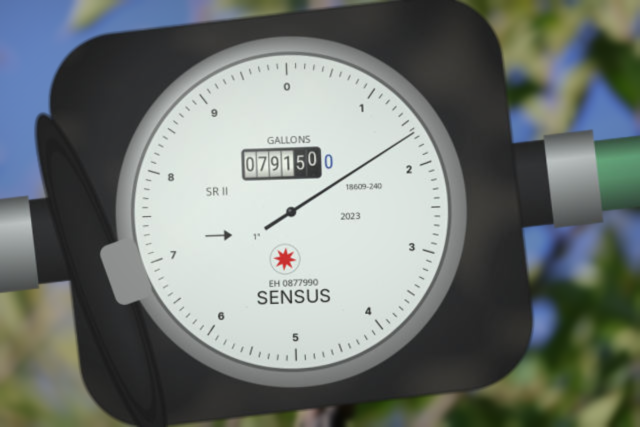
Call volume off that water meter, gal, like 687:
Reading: 791501.6
